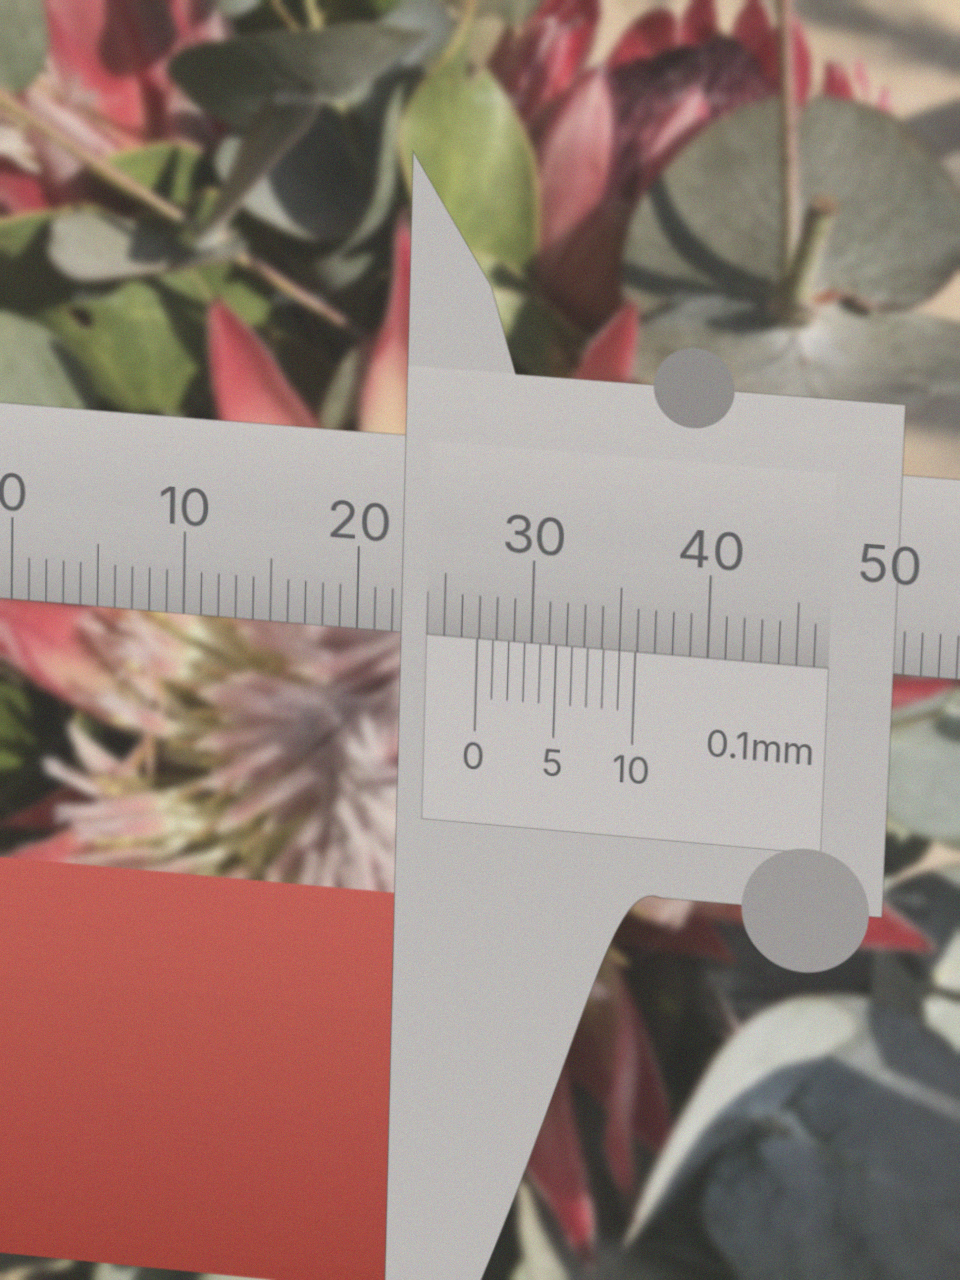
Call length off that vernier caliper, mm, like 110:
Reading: 26.9
